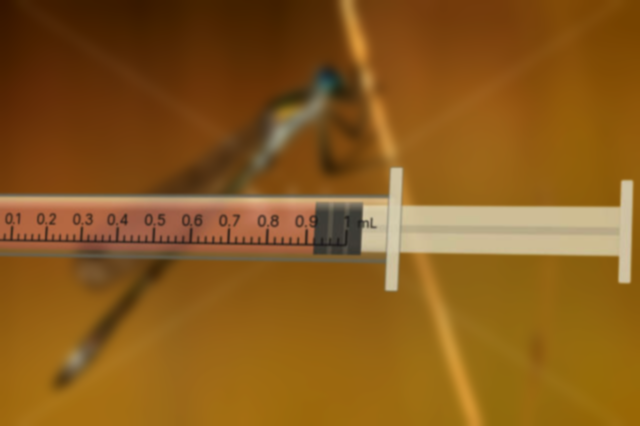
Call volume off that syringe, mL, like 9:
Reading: 0.92
